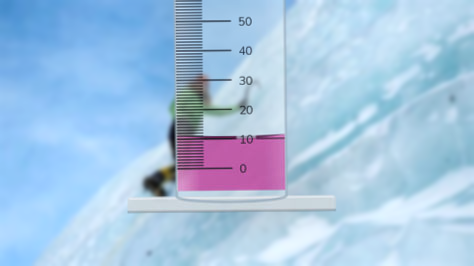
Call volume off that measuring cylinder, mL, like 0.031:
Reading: 10
